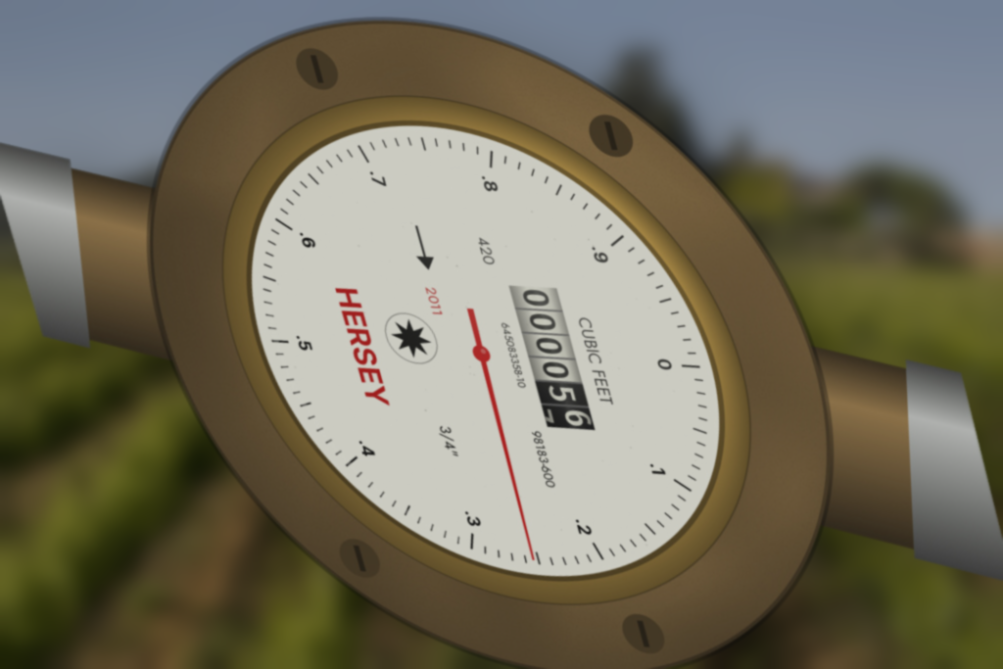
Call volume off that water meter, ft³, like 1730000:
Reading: 56.25
